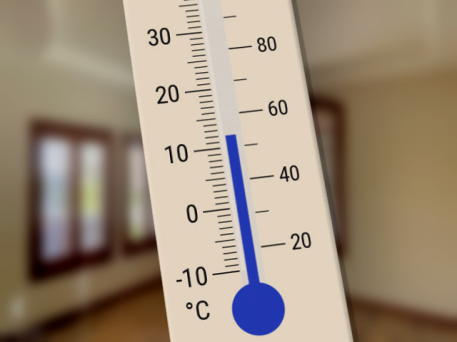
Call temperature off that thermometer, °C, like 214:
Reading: 12
